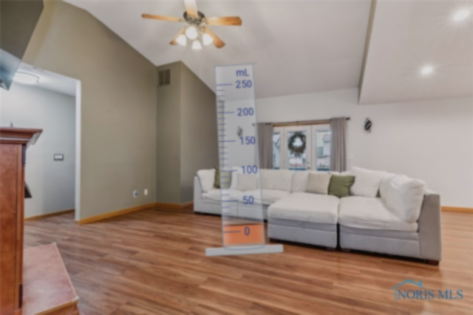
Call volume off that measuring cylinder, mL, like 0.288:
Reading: 10
